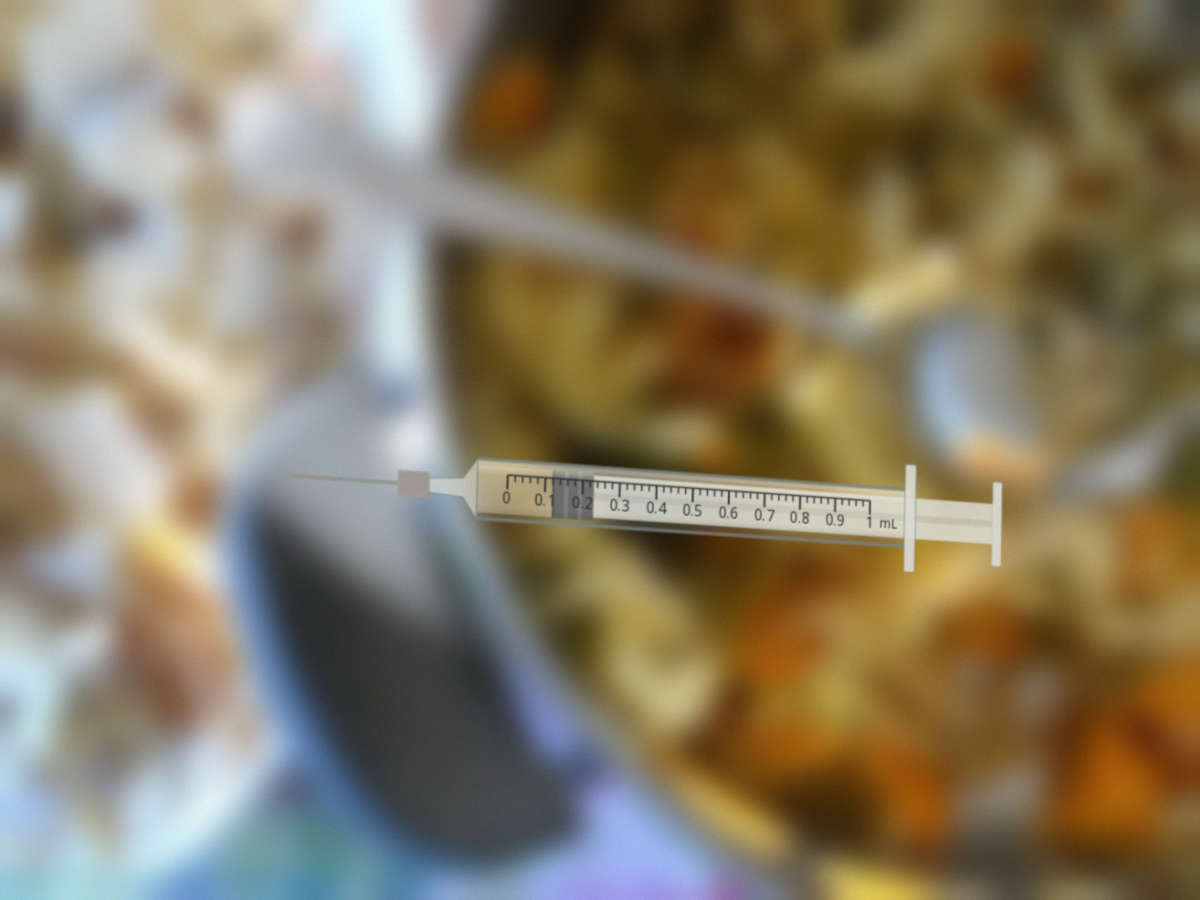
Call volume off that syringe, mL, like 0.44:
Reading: 0.12
